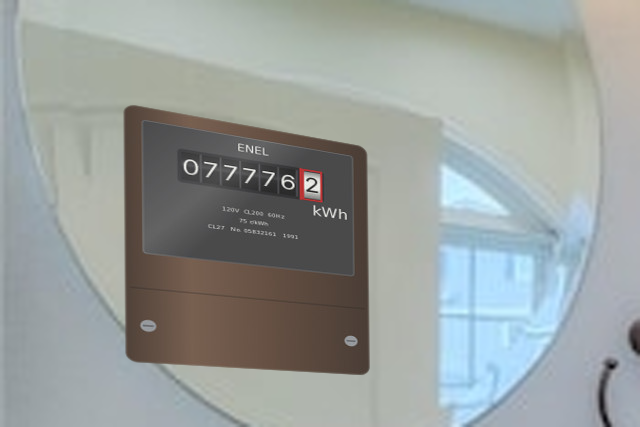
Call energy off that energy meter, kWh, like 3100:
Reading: 77776.2
